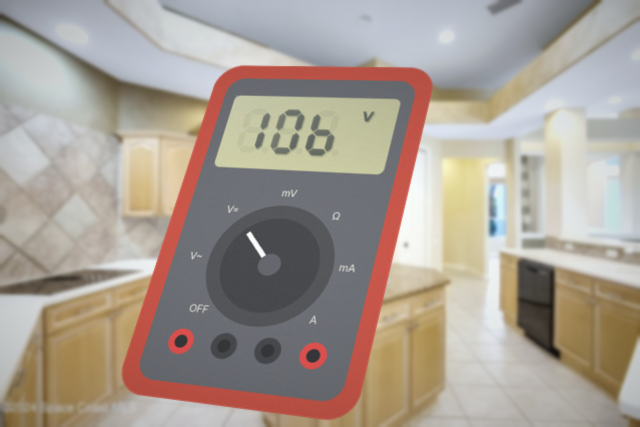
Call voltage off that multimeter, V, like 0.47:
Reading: 106
